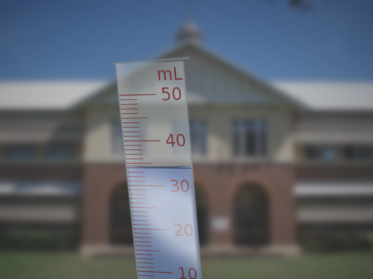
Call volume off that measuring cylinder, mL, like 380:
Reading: 34
